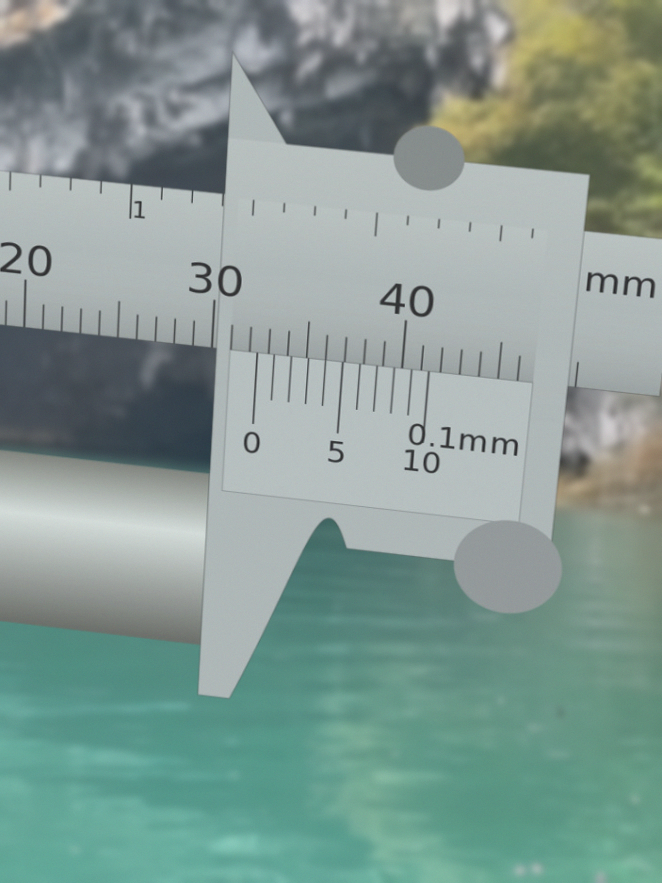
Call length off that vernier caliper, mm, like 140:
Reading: 32.4
